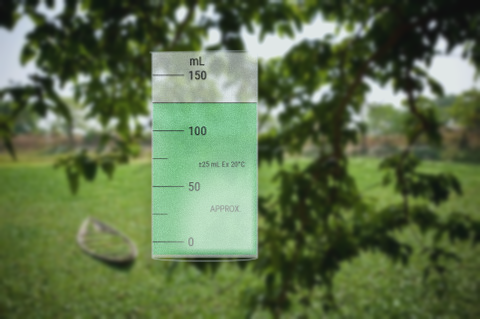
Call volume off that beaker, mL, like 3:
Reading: 125
